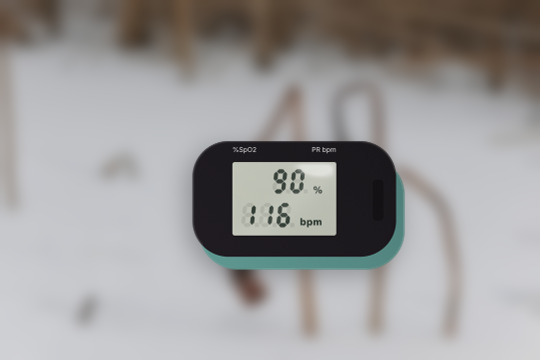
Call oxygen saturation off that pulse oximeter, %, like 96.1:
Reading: 90
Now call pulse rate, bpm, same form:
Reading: 116
